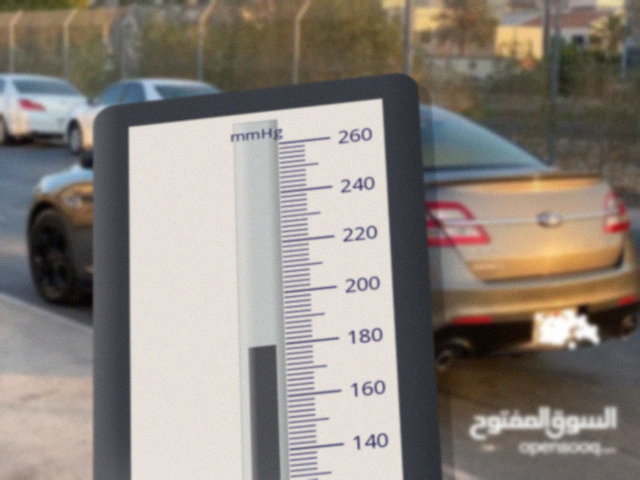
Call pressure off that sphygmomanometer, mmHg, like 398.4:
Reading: 180
